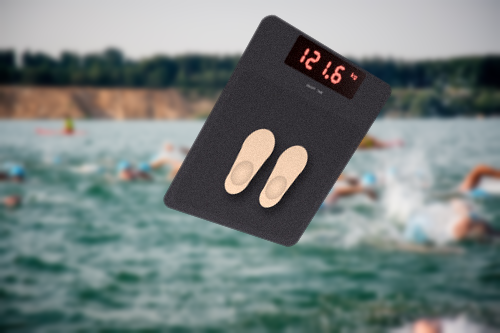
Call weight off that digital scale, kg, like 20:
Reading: 121.6
